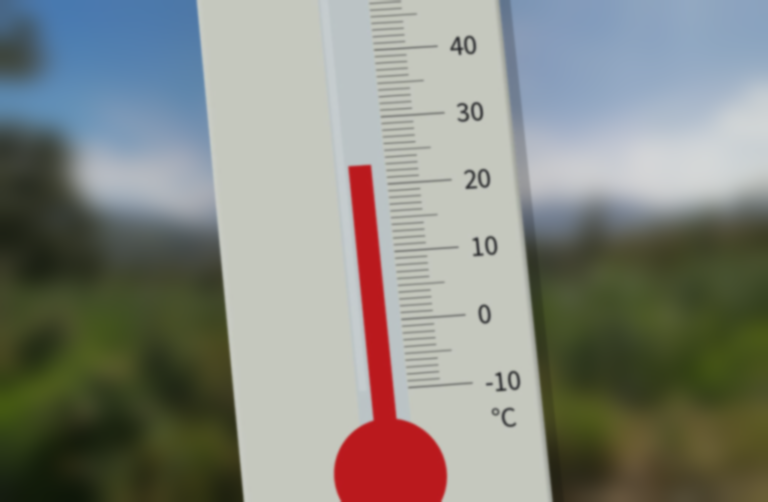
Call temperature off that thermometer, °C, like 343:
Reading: 23
